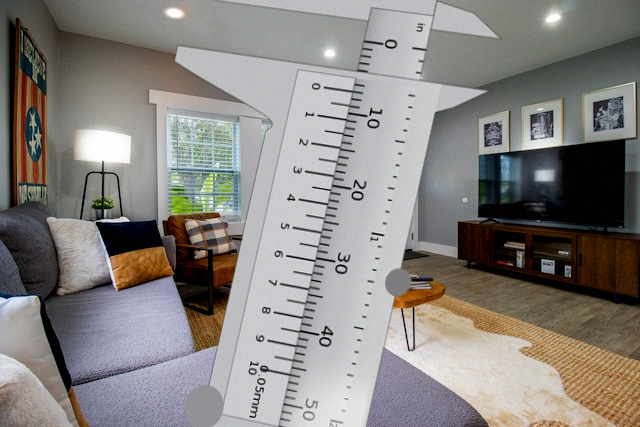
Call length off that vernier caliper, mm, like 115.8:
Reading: 7.0
